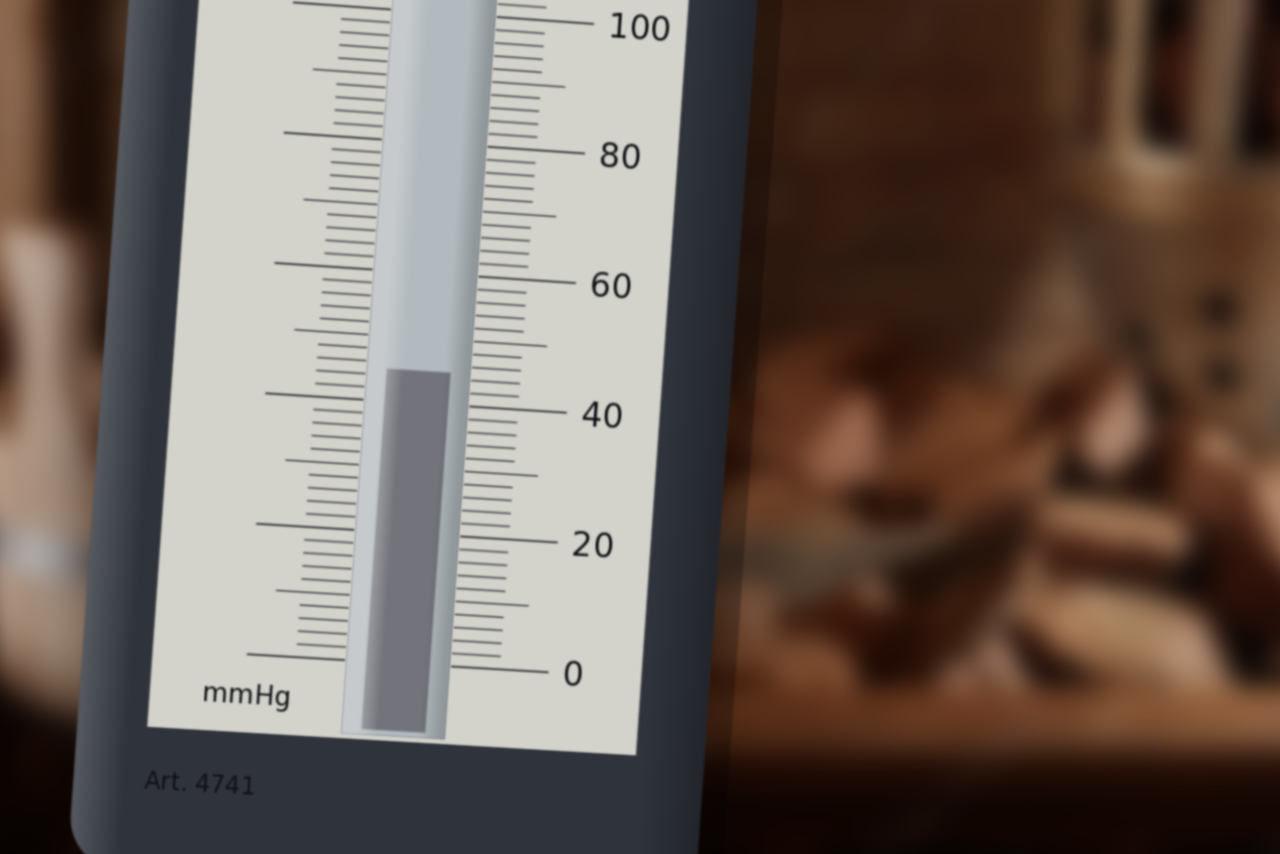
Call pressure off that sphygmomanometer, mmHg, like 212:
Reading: 45
